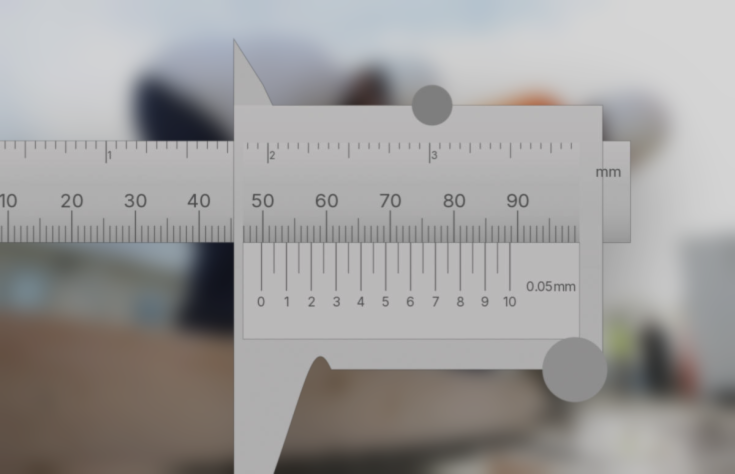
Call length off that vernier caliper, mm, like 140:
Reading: 49.8
